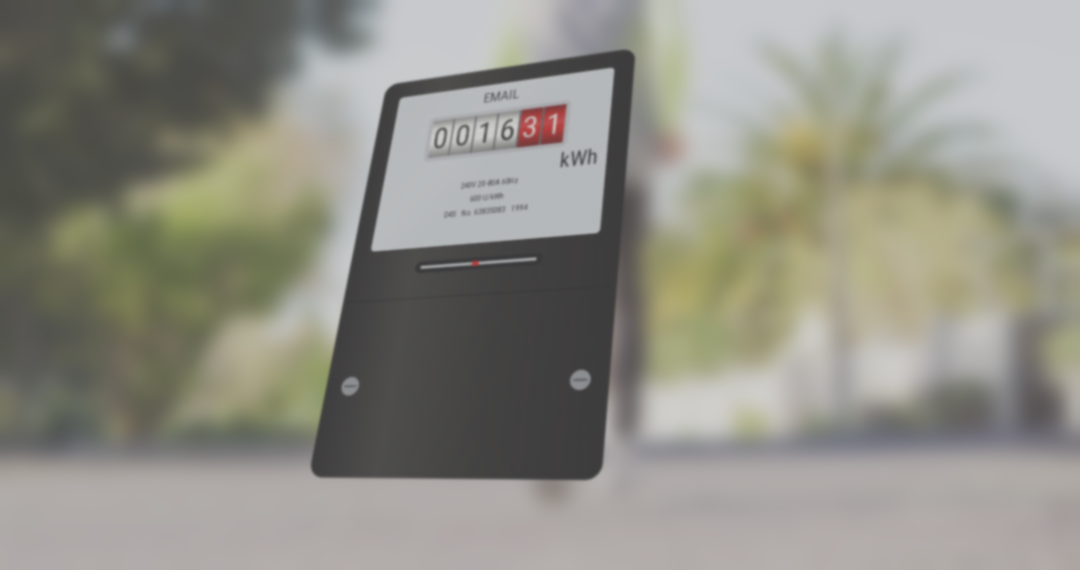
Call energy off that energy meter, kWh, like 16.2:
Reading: 16.31
